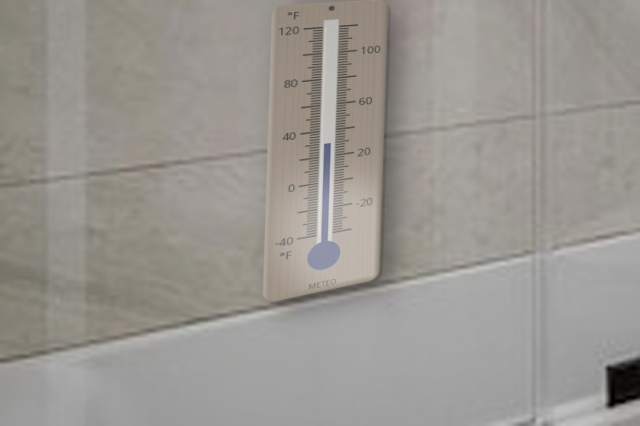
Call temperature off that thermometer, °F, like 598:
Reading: 30
